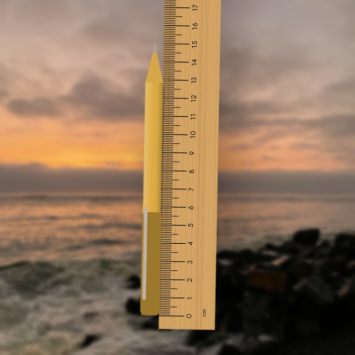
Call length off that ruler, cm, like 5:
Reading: 15
